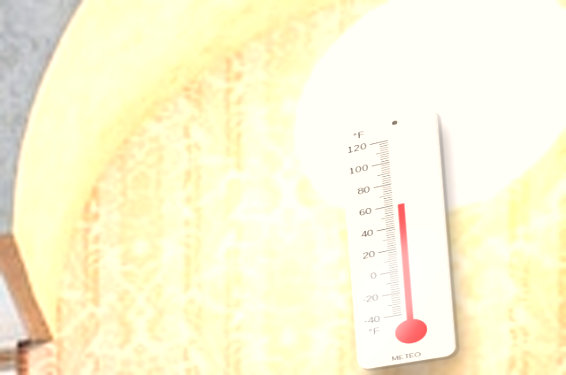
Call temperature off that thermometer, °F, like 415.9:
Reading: 60
